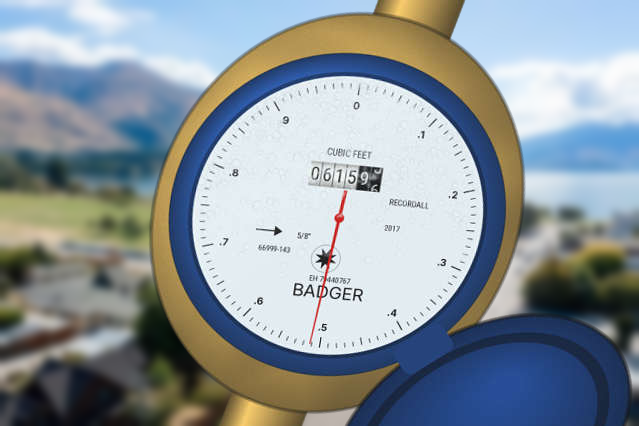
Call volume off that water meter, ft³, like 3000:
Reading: 61595.51
